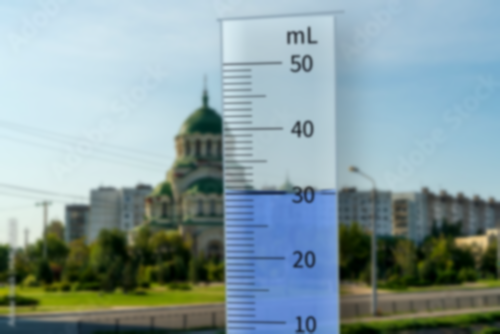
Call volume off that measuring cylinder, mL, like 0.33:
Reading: 30
